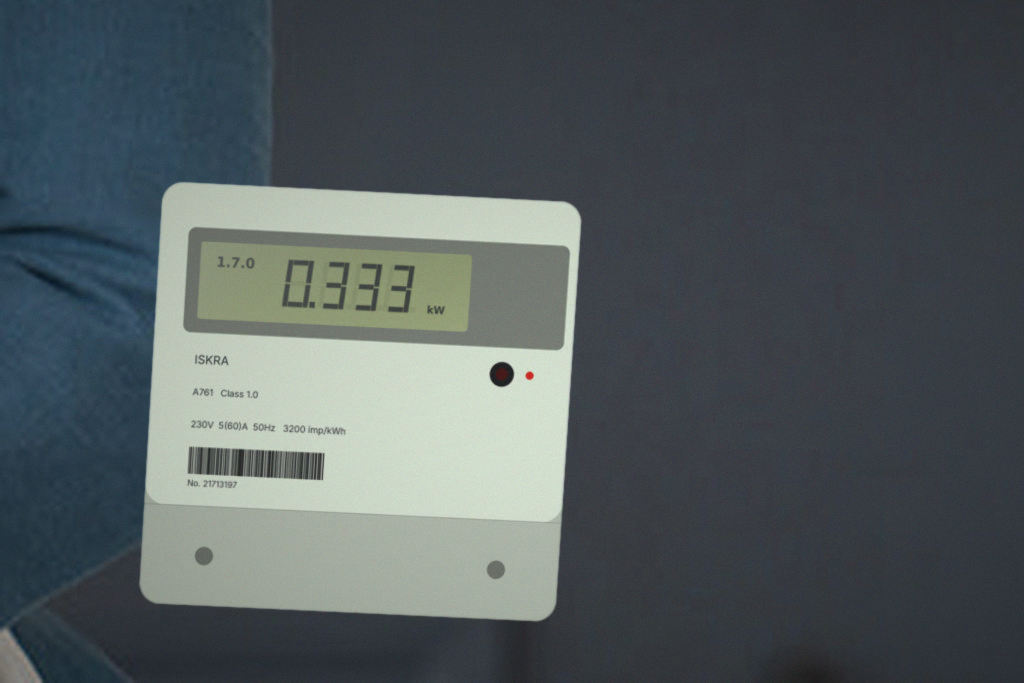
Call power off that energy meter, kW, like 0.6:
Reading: 0.333
